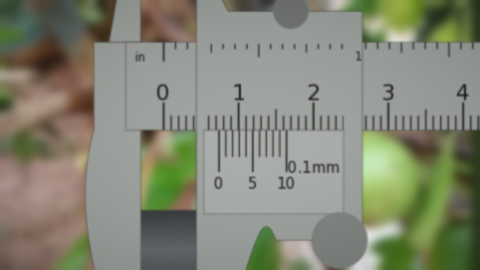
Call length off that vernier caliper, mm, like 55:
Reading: 7.4
